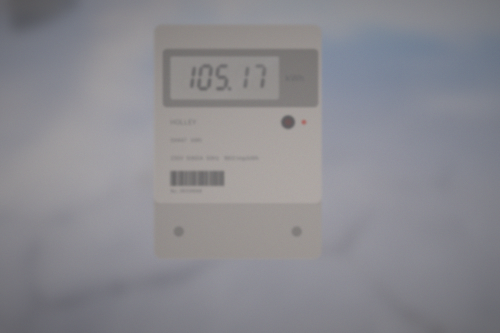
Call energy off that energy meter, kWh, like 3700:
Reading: 105.17
